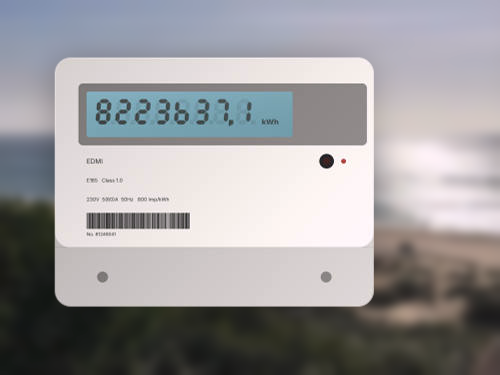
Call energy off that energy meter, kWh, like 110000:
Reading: 8223637.1
